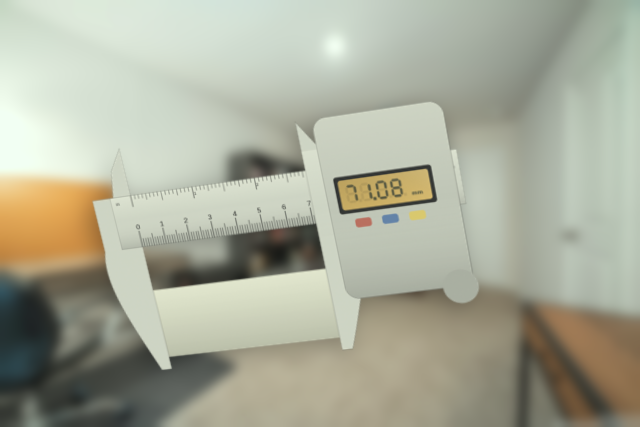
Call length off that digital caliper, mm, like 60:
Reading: 71.08
